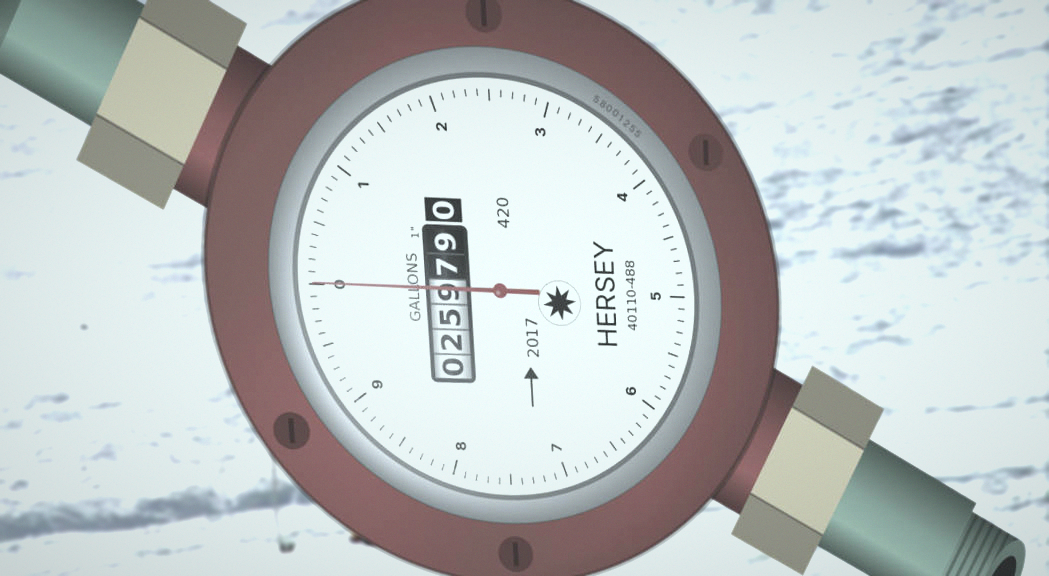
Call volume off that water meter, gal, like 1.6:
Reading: 259790.0
